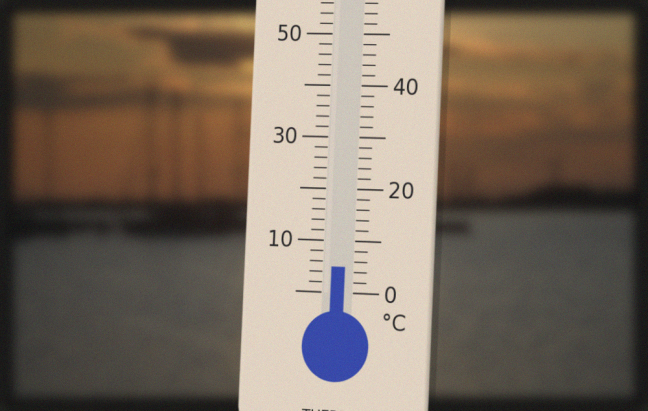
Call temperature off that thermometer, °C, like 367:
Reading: 5
